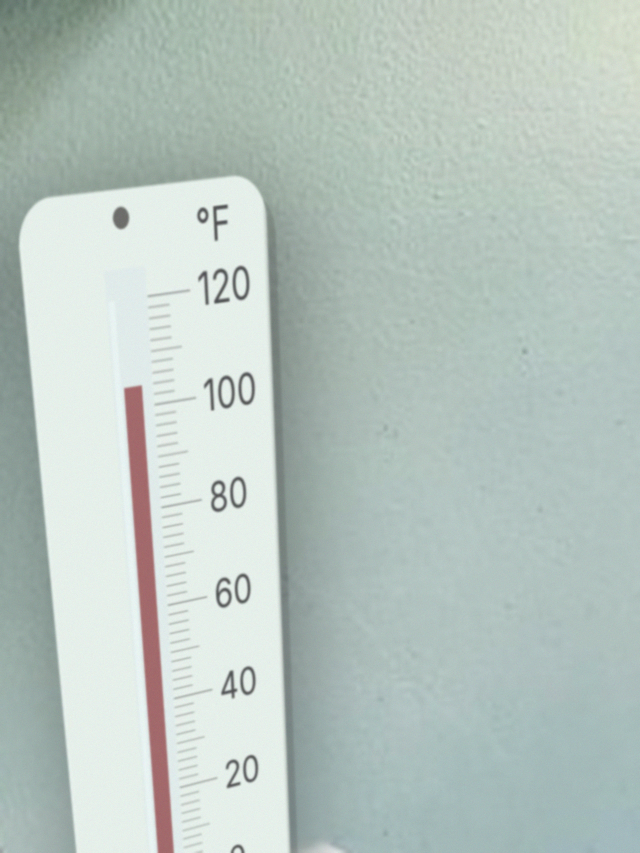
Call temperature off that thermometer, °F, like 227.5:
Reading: 104
